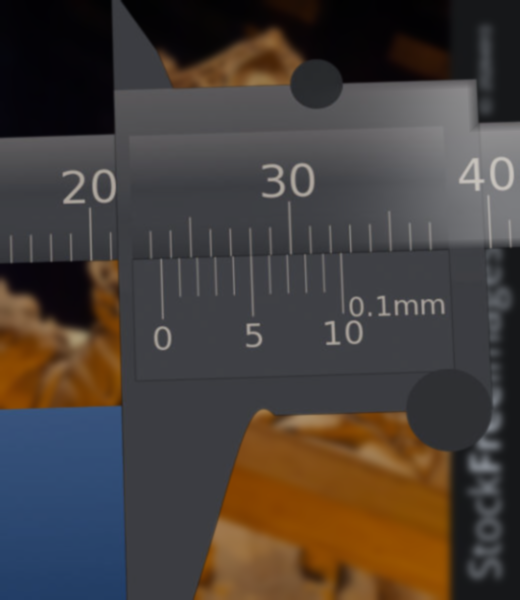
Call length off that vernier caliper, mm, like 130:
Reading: 23.5
